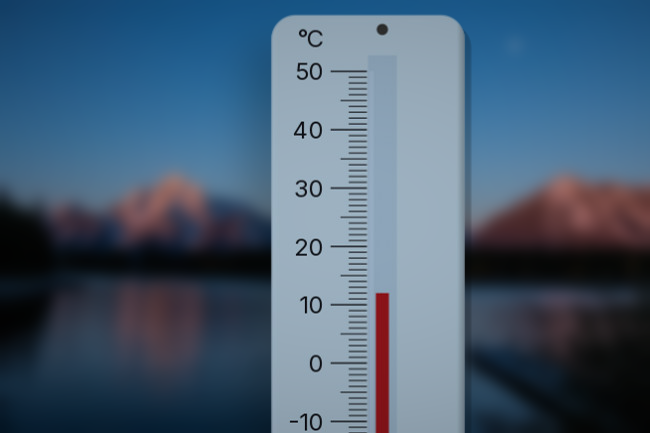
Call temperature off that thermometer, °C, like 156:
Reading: 12
